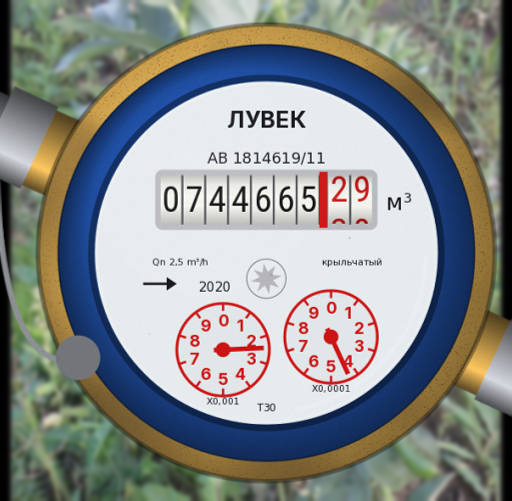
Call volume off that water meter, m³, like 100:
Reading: 744665.2924
